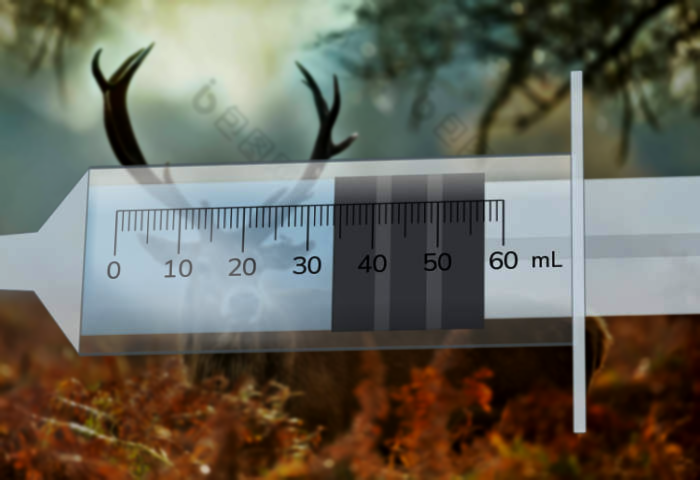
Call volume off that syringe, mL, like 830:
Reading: 34
